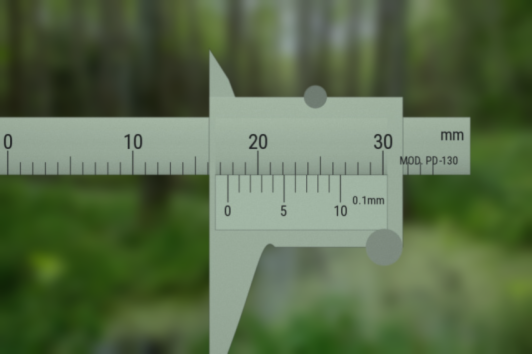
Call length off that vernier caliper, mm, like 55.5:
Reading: 17.6
